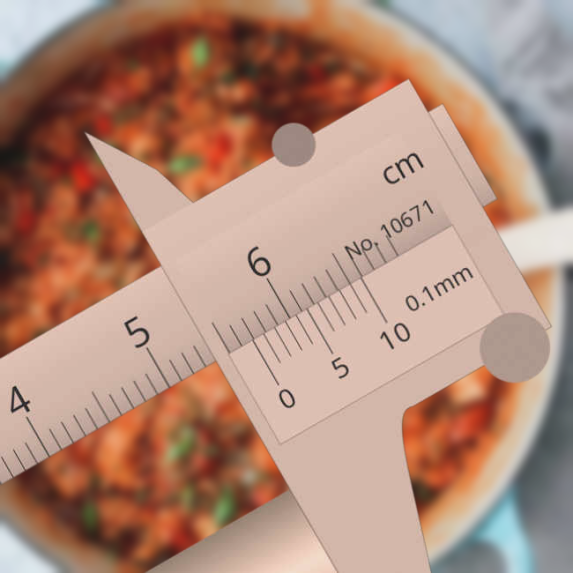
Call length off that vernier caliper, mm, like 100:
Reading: 56.9
